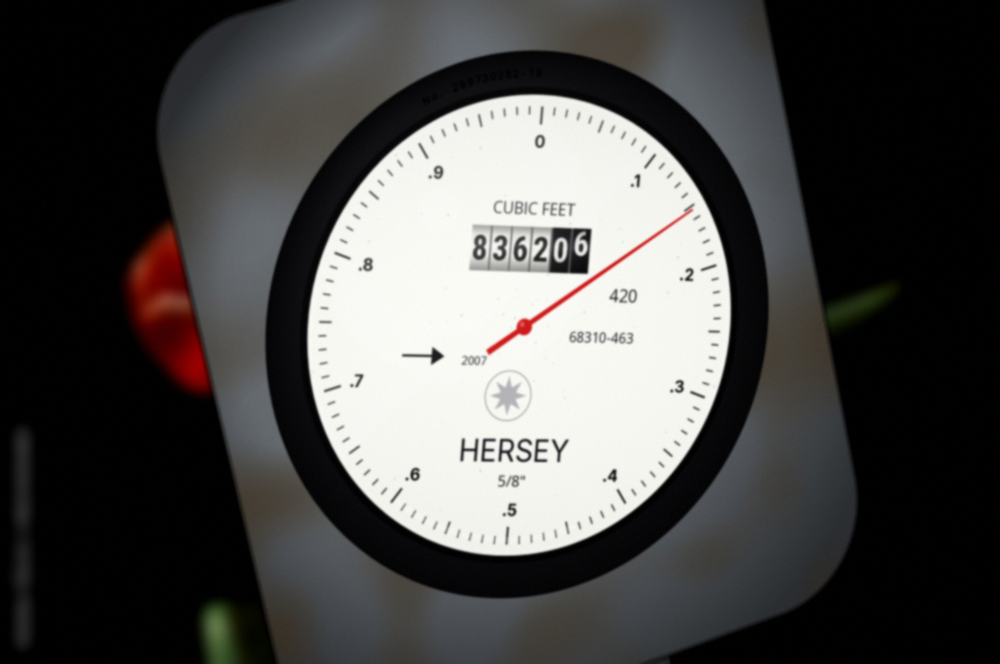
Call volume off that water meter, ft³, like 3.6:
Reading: 836206.15
